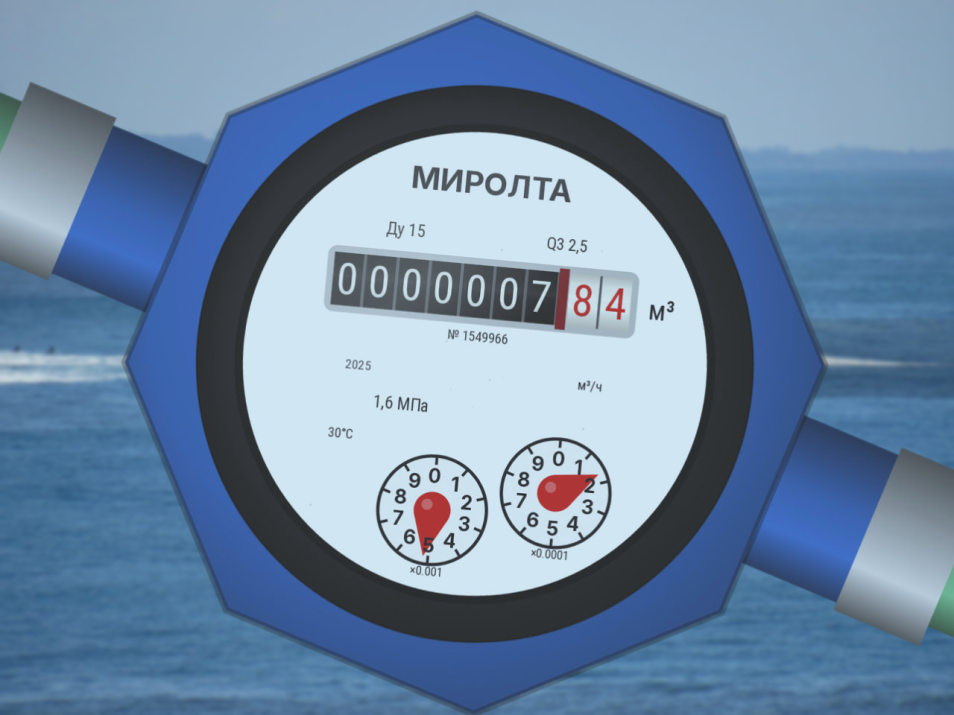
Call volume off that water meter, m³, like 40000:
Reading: 7.8451
